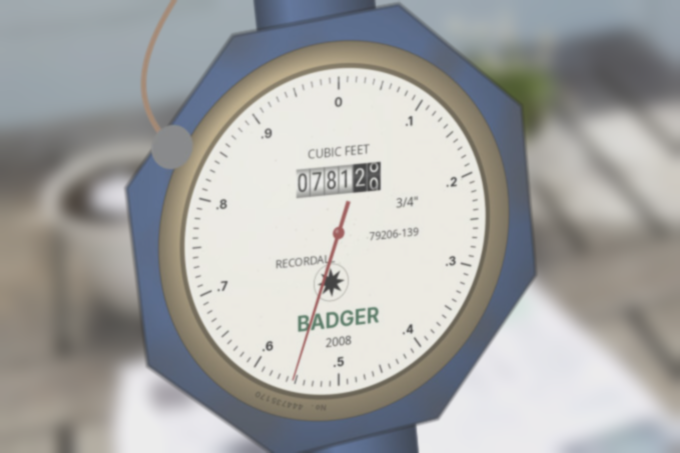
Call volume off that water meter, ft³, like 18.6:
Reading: 78128.55
